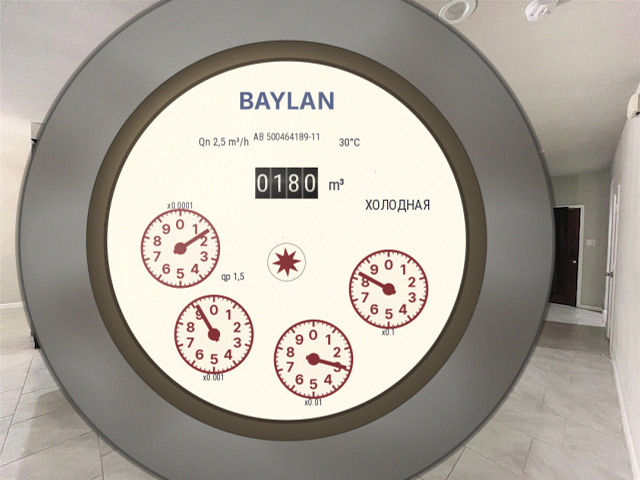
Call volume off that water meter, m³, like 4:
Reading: 180.8291
